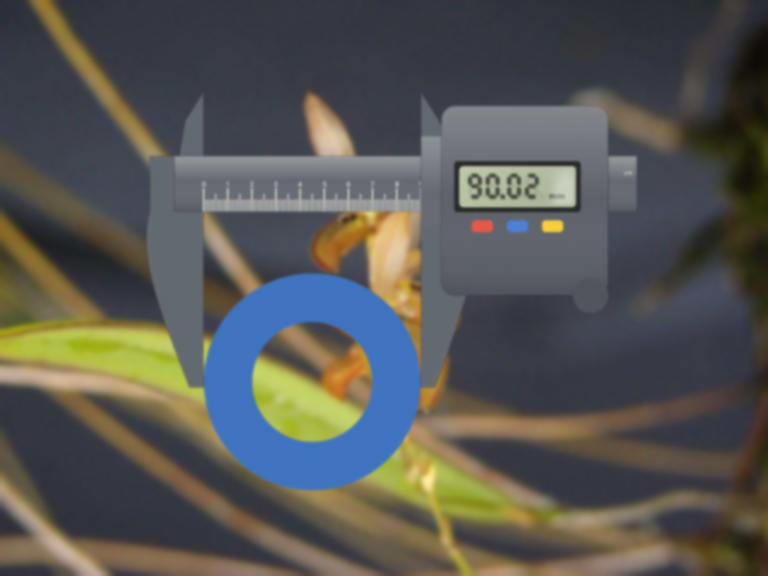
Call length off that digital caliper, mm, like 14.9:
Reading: 90.02
